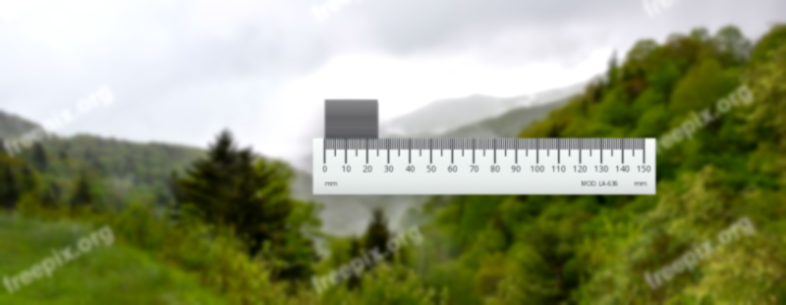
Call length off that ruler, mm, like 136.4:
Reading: 25
